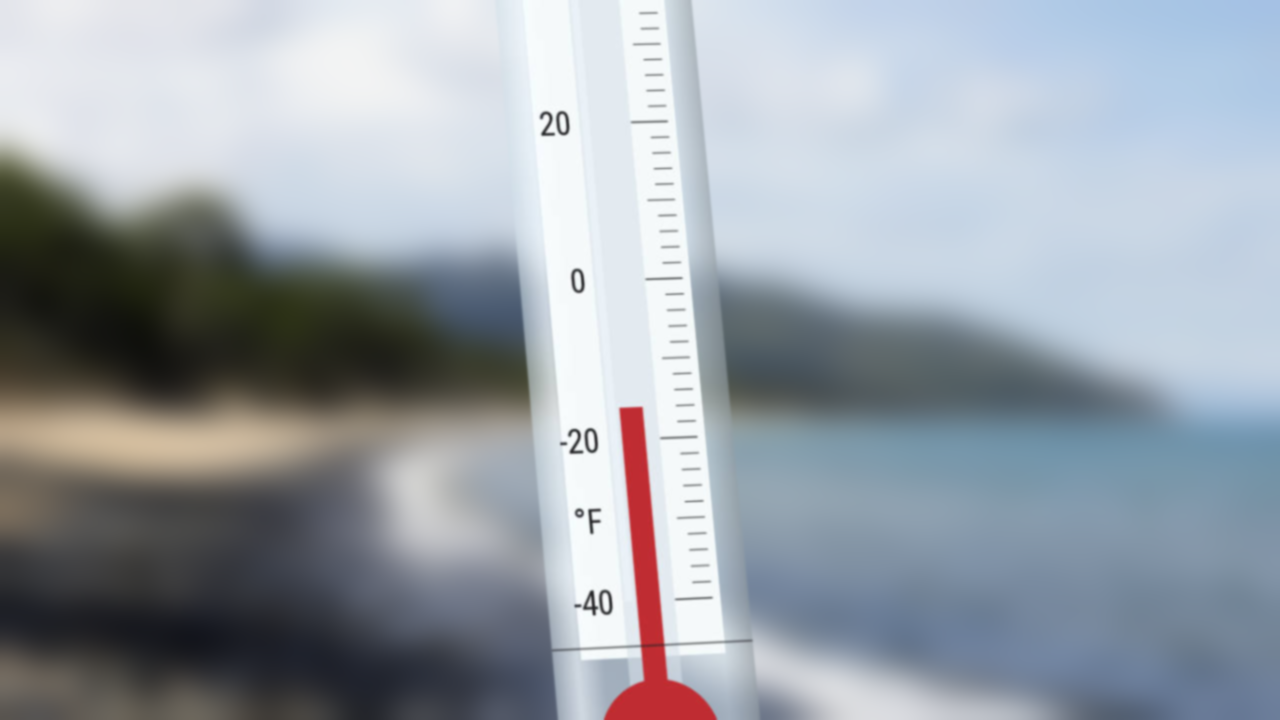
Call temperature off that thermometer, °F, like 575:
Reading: -16
